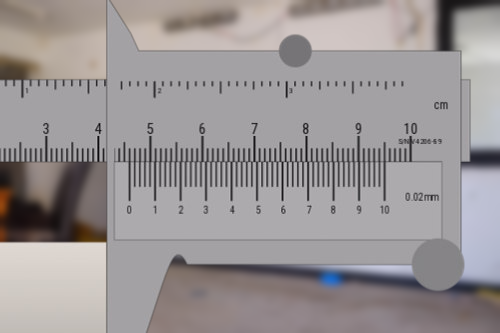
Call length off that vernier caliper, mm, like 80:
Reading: 46.0
